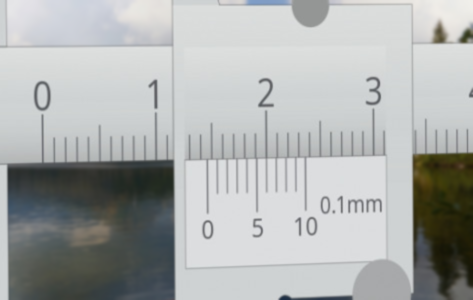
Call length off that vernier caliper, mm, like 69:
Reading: 14.6
